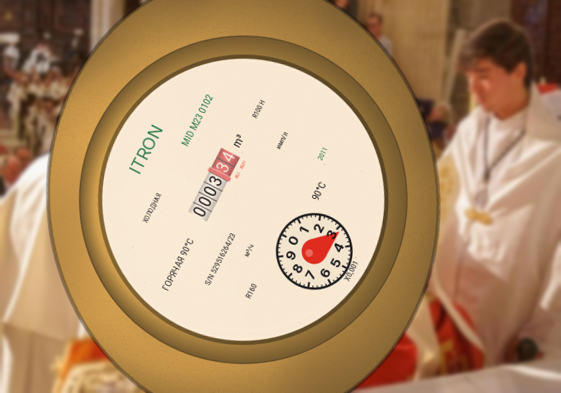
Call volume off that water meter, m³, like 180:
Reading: 3.343
